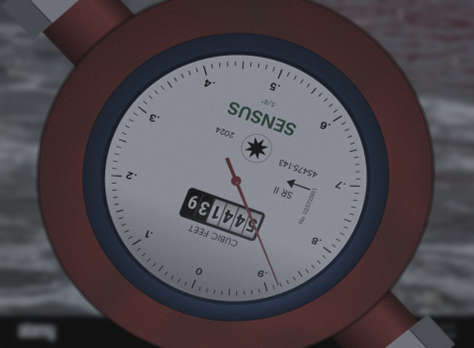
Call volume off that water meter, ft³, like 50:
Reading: 544138.88
